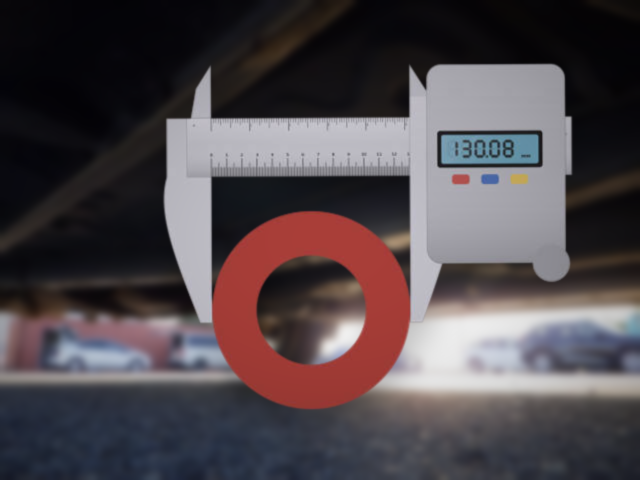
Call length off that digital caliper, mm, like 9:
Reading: 130.08
